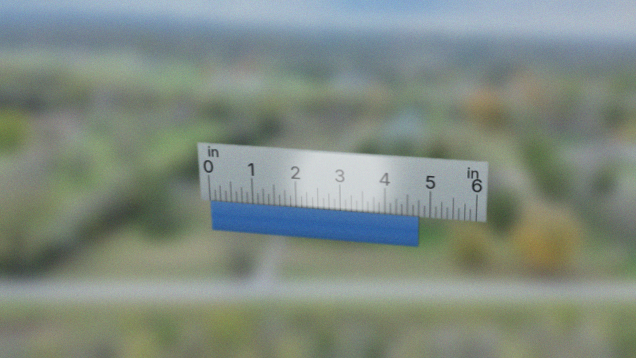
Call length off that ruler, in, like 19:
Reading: 4.75
